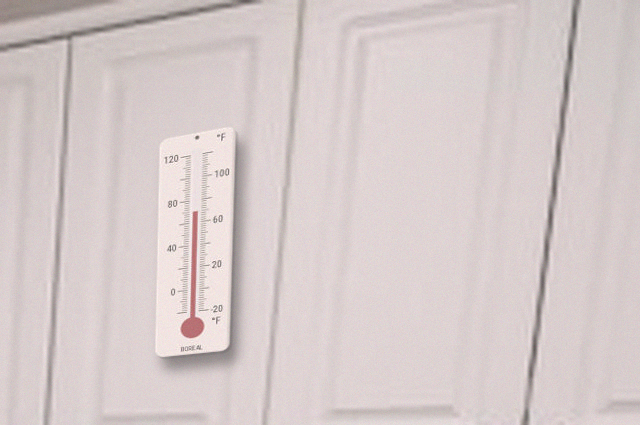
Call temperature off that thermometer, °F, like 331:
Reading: 70
